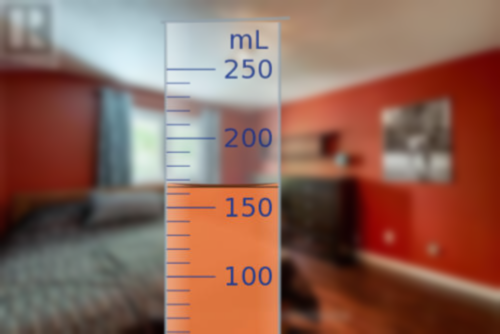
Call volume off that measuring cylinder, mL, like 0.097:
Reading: 165
